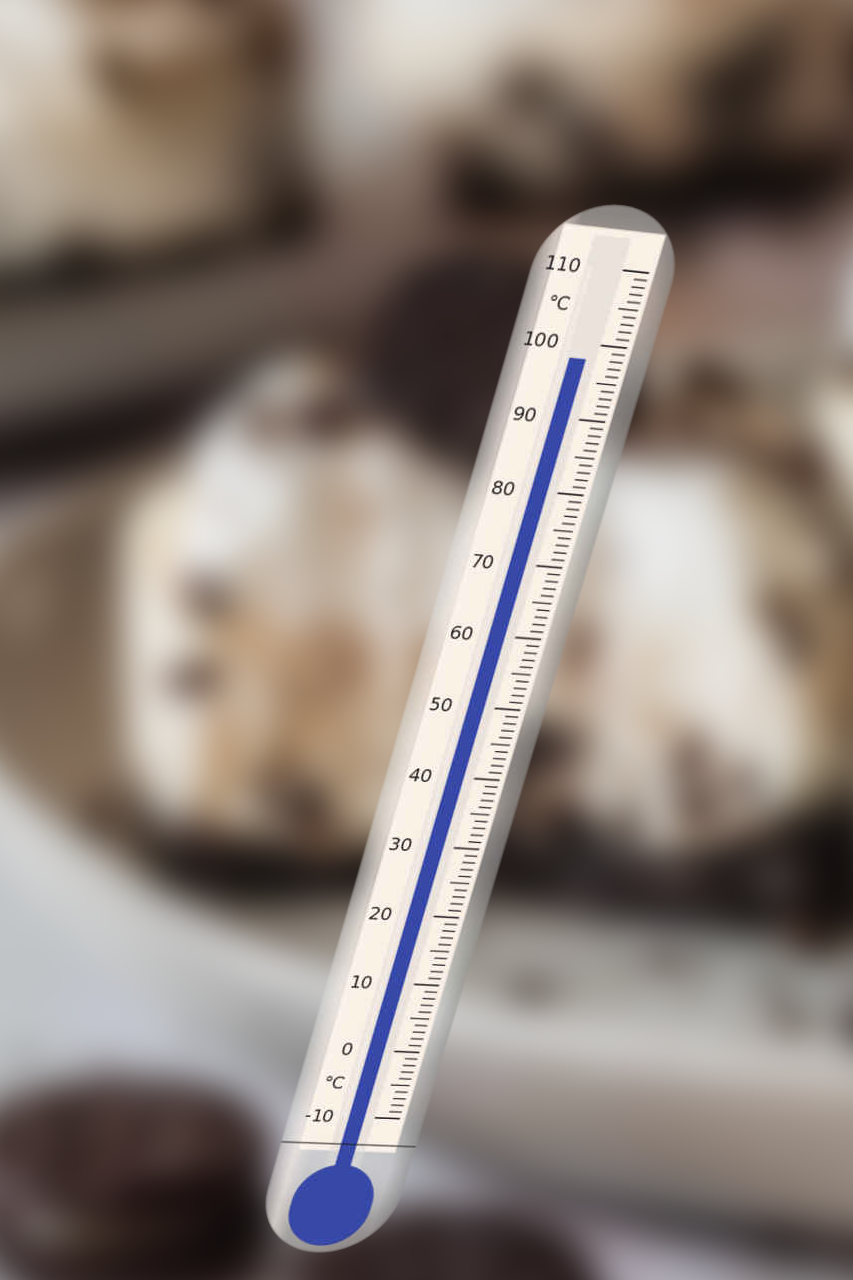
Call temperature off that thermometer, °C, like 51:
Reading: 98
